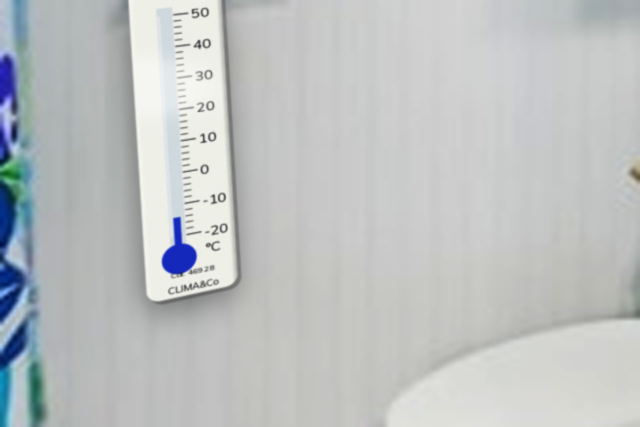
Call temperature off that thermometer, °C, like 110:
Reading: -14
